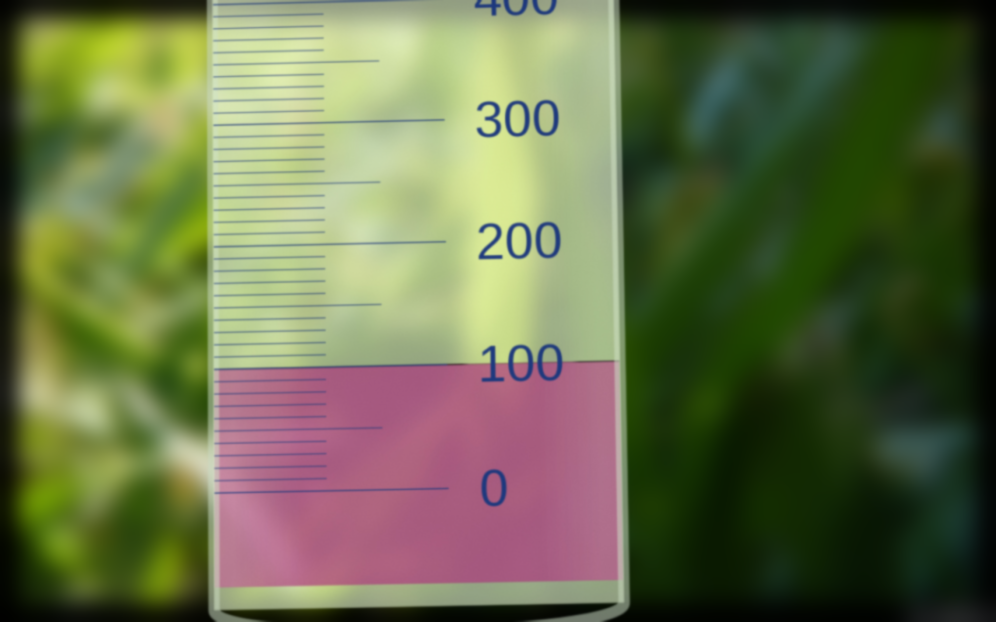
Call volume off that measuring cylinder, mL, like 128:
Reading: 100
